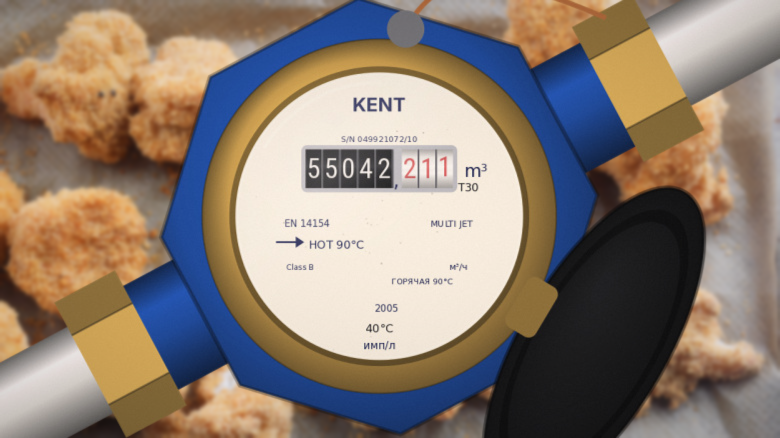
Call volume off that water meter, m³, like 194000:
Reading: 55042.211
